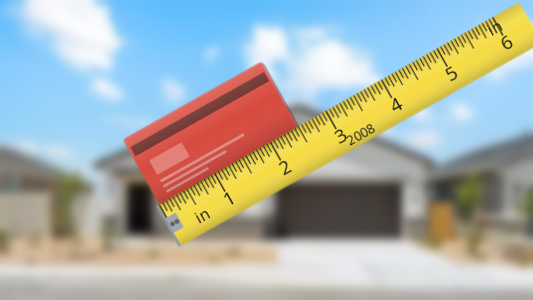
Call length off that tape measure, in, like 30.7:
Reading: 2.5
